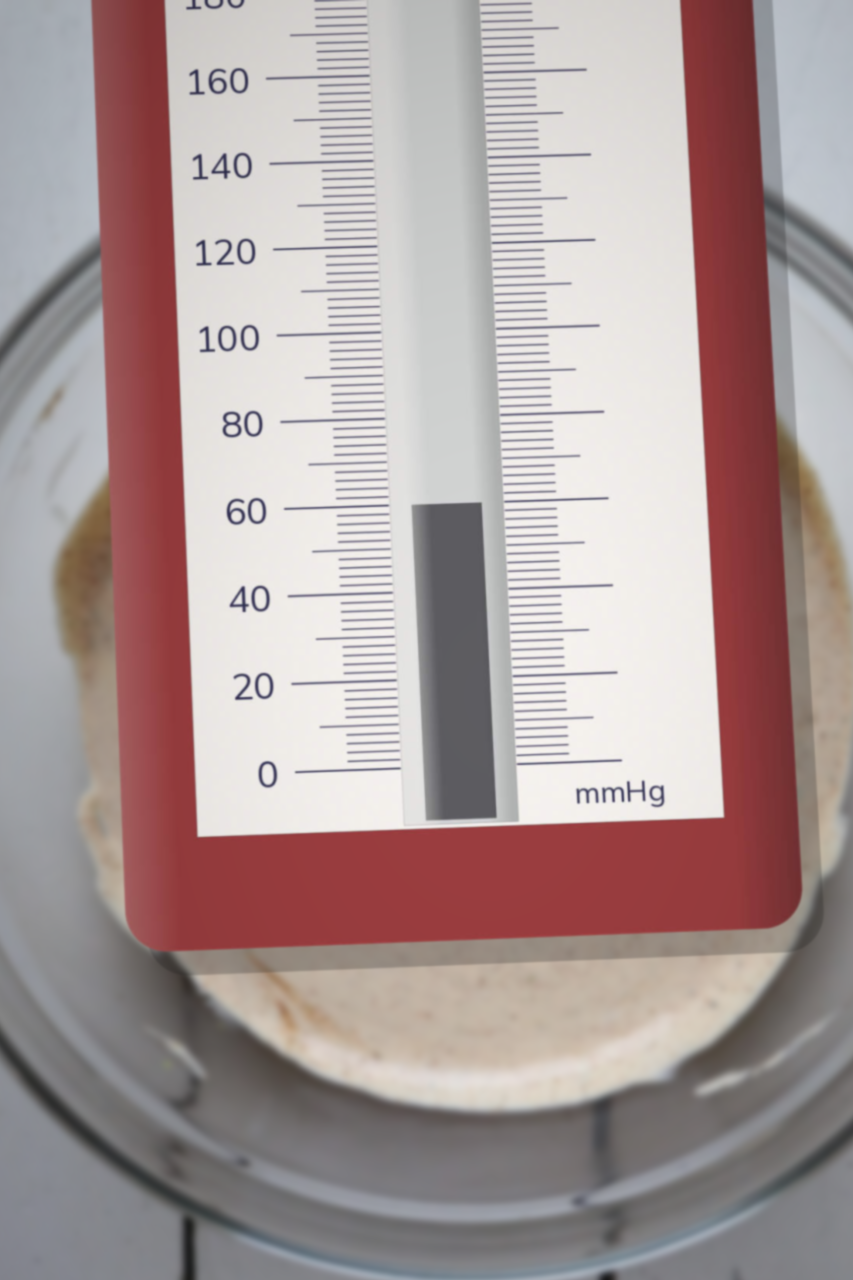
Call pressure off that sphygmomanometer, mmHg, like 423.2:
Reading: 60
